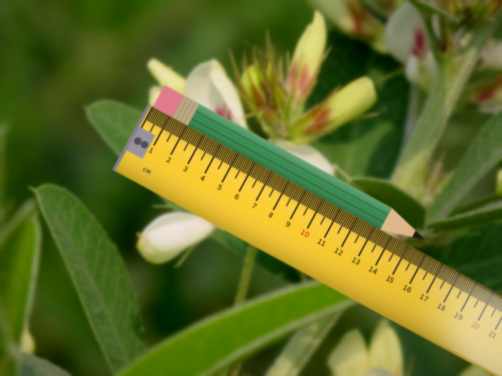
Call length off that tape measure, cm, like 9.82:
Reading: 15.5
